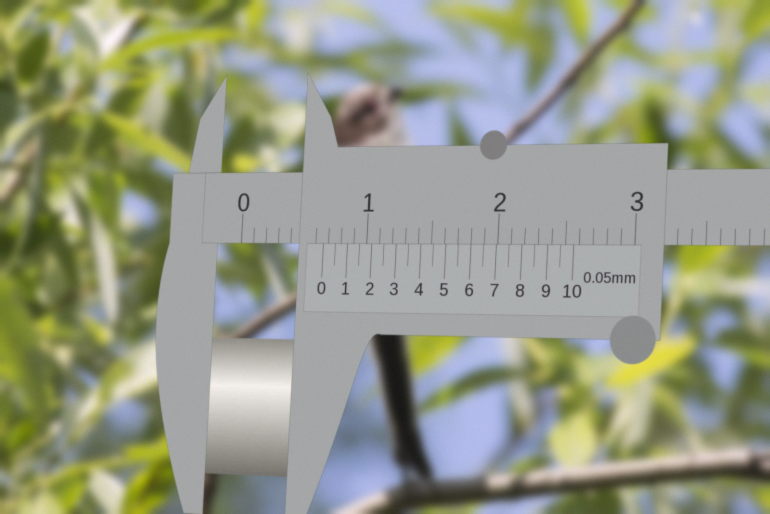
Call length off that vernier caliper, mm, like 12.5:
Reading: 6.6
